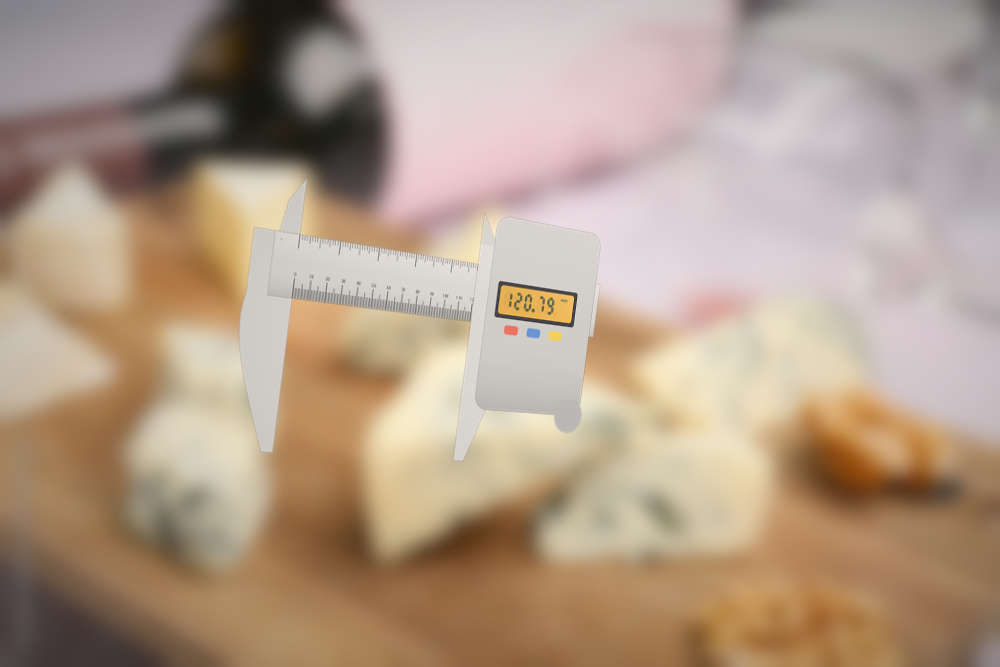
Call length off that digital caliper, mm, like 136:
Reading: 120.79
